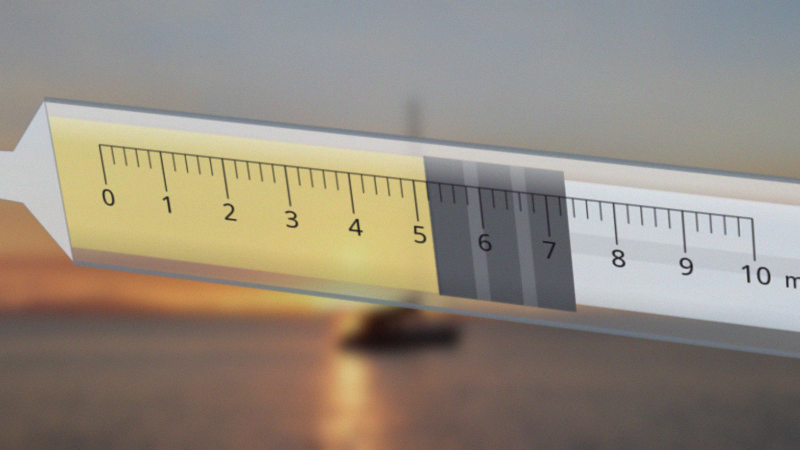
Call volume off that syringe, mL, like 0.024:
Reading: 5.2
